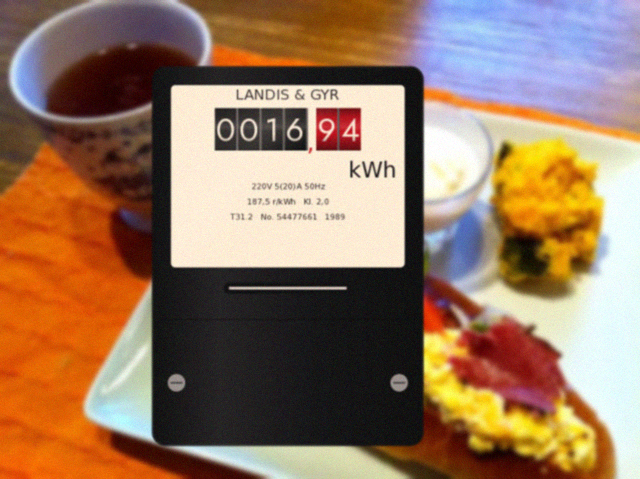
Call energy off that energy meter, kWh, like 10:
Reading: 16.94
